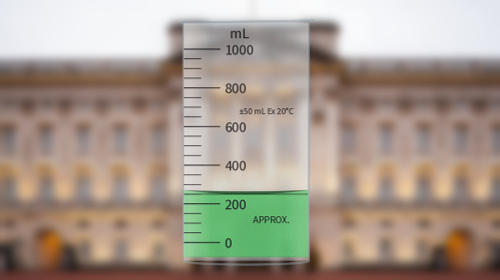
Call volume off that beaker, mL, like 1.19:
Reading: 250
